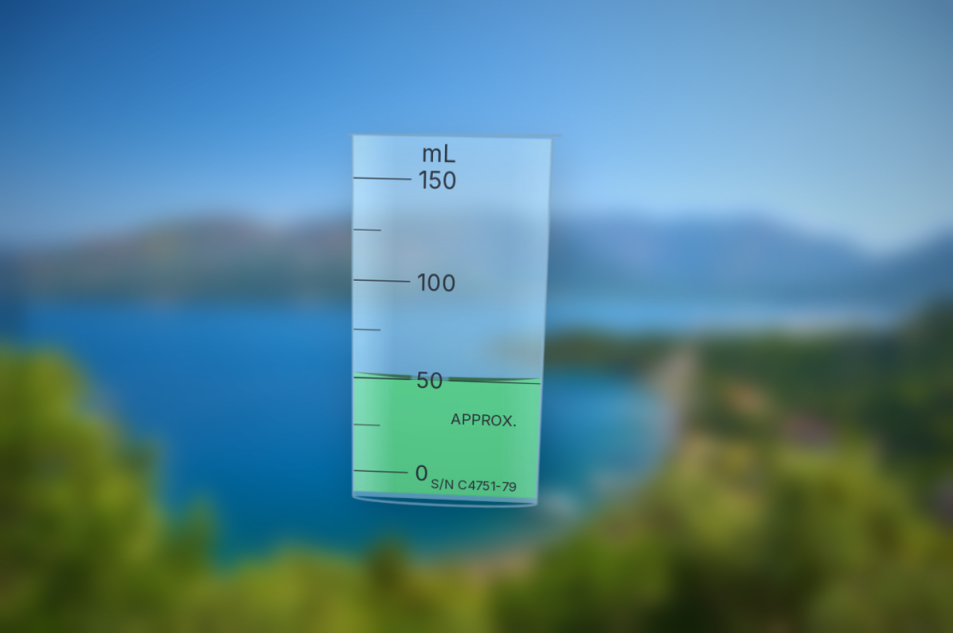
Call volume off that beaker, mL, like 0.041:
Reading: 50
